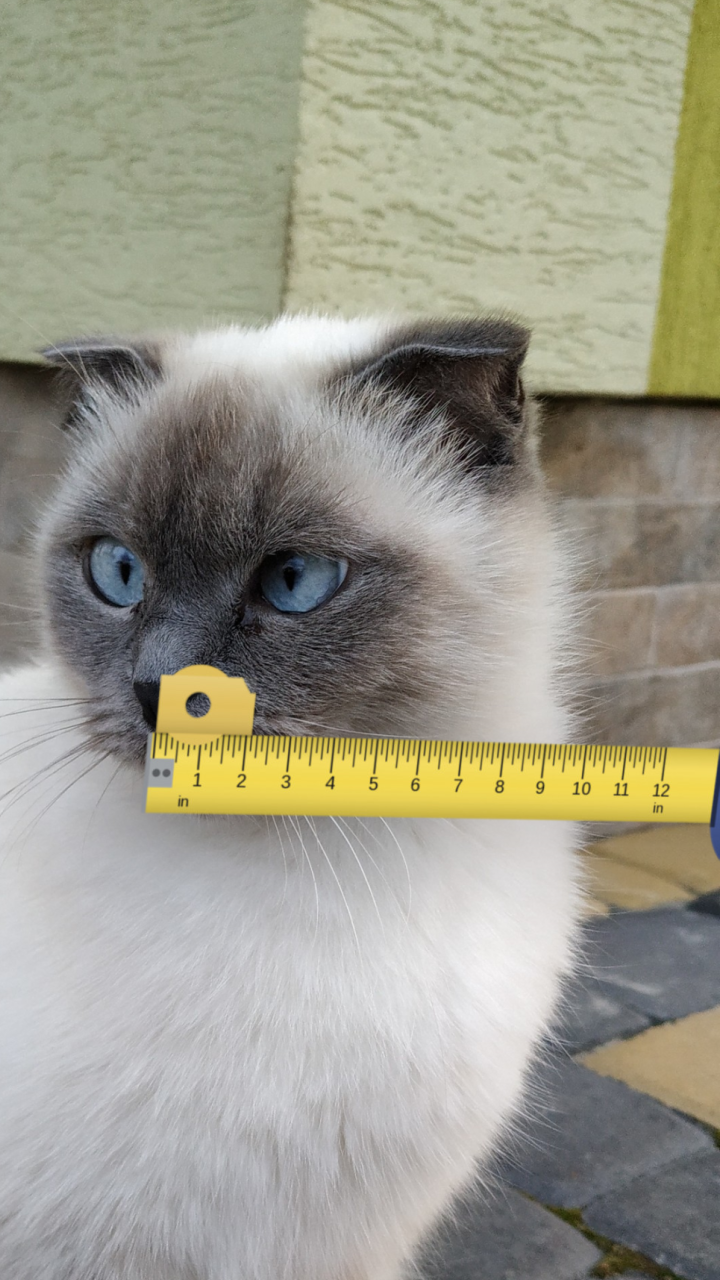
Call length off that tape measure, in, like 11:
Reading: 2.125
